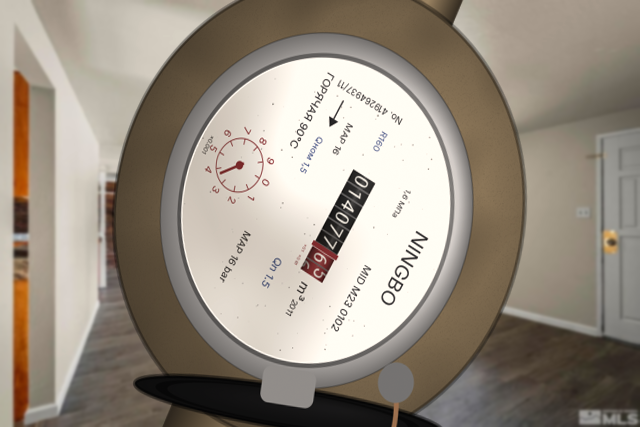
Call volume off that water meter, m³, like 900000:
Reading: 14077.653
